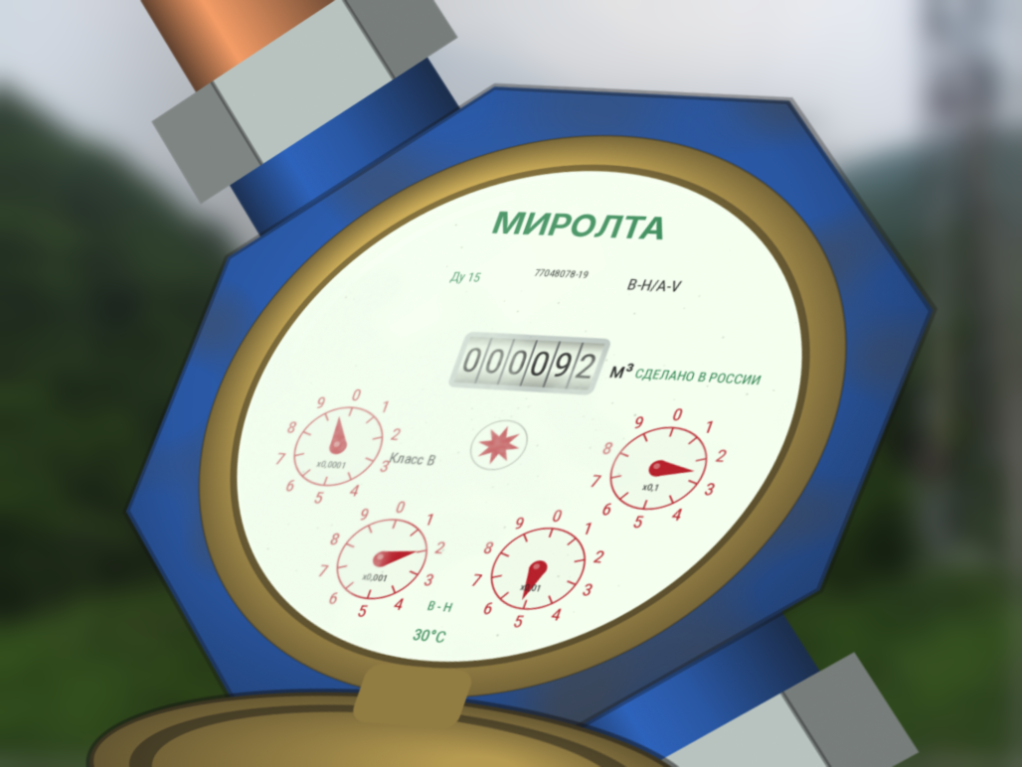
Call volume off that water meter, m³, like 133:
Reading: 92.2519
